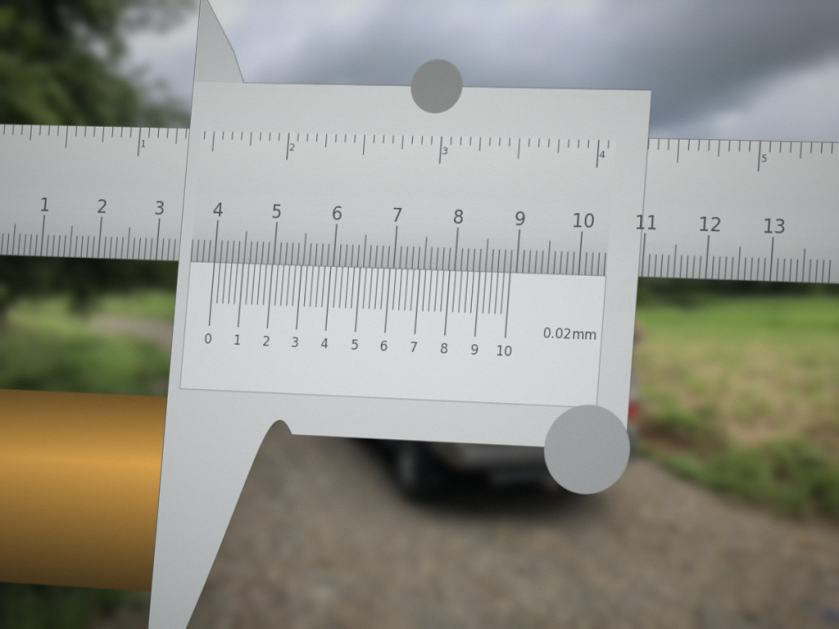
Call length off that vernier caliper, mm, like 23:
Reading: 40.0
